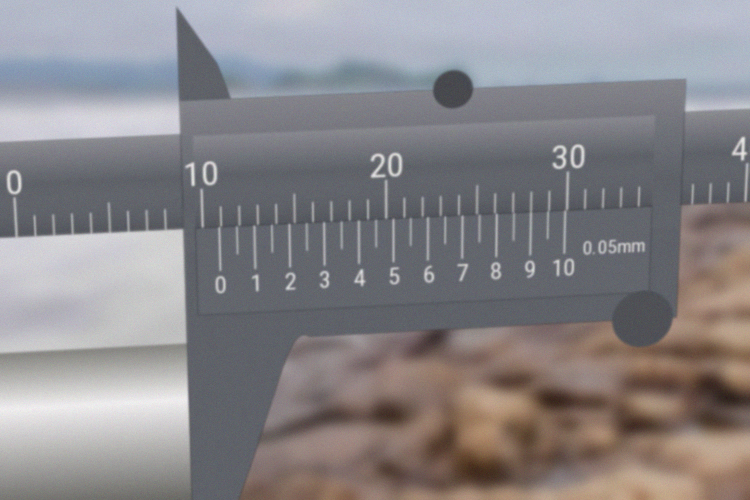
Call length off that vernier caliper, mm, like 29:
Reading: 10.9
